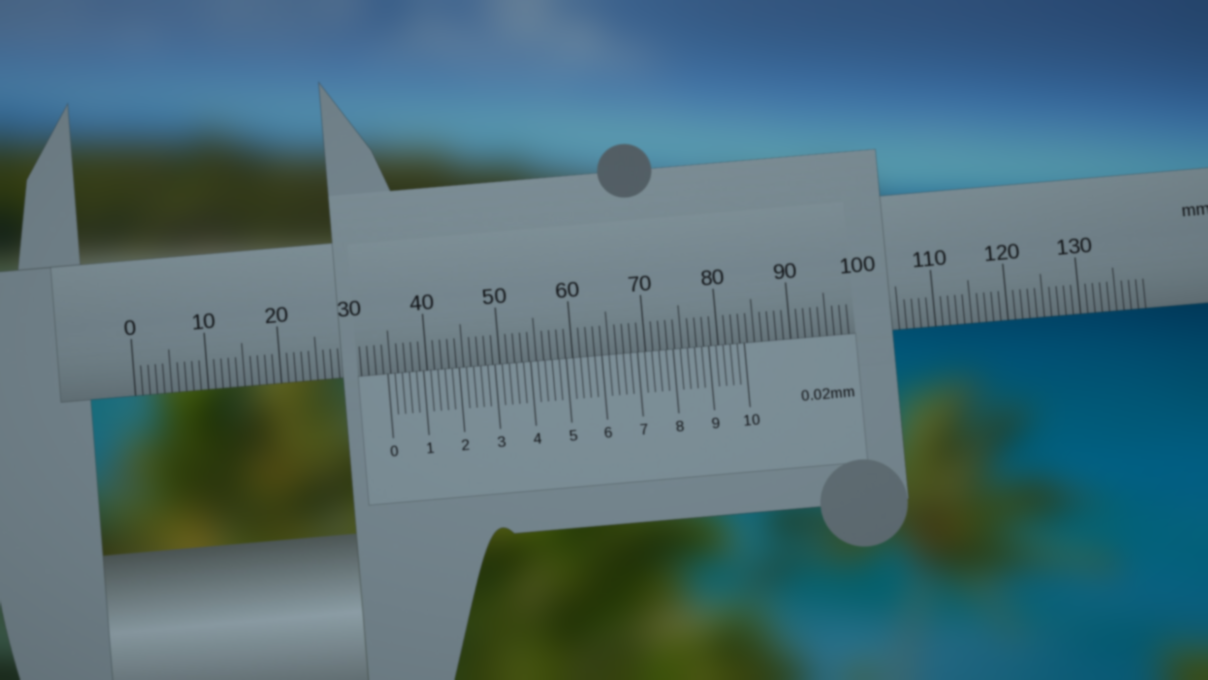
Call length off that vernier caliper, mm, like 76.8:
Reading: 34.6
